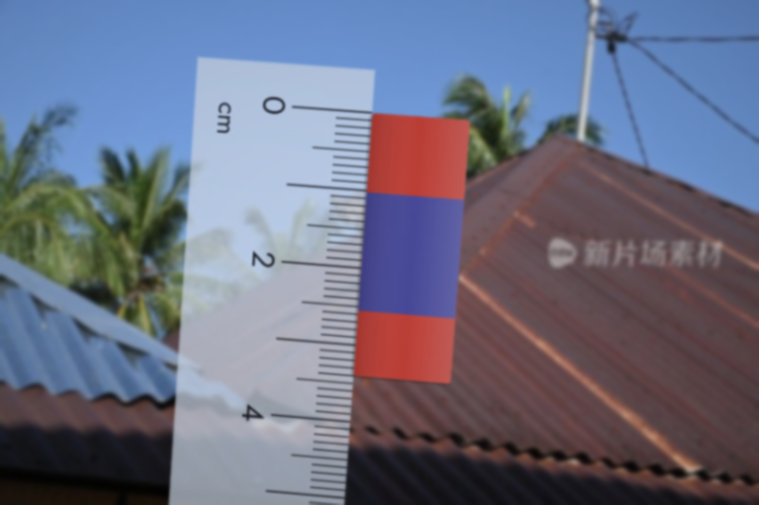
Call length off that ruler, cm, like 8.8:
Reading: 3.4
